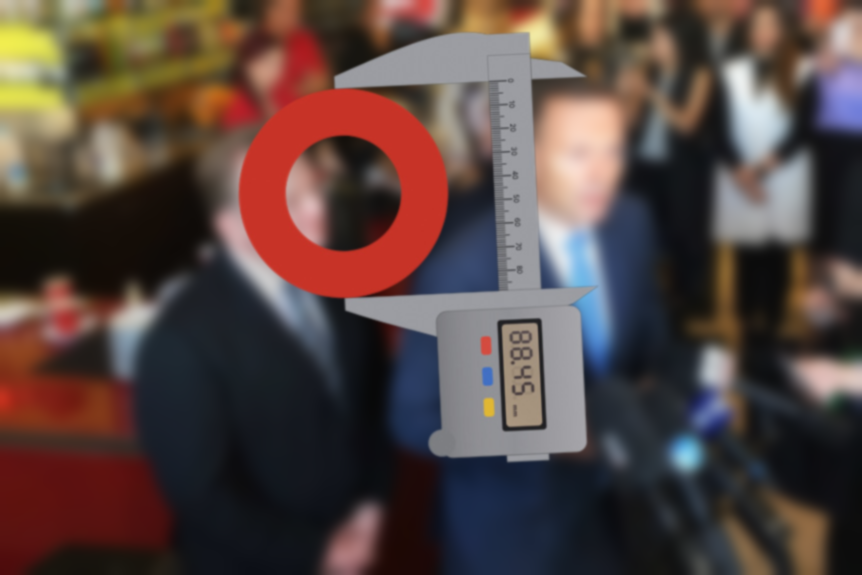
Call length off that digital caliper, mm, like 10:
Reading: 88.45
